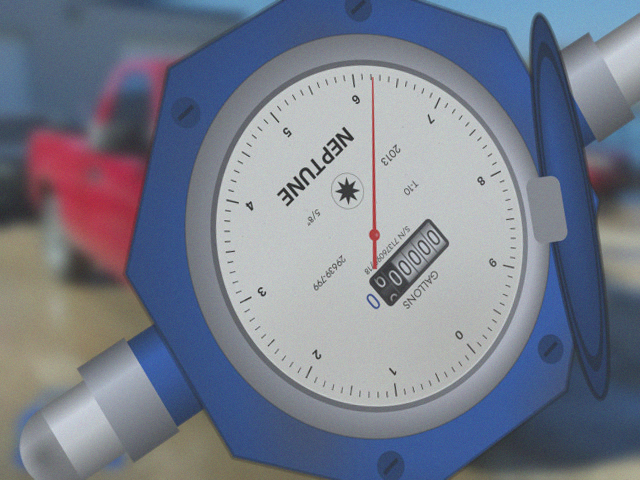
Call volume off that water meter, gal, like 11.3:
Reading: 86.2
